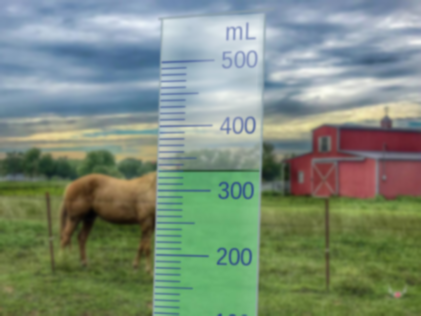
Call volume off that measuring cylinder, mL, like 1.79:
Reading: 330
